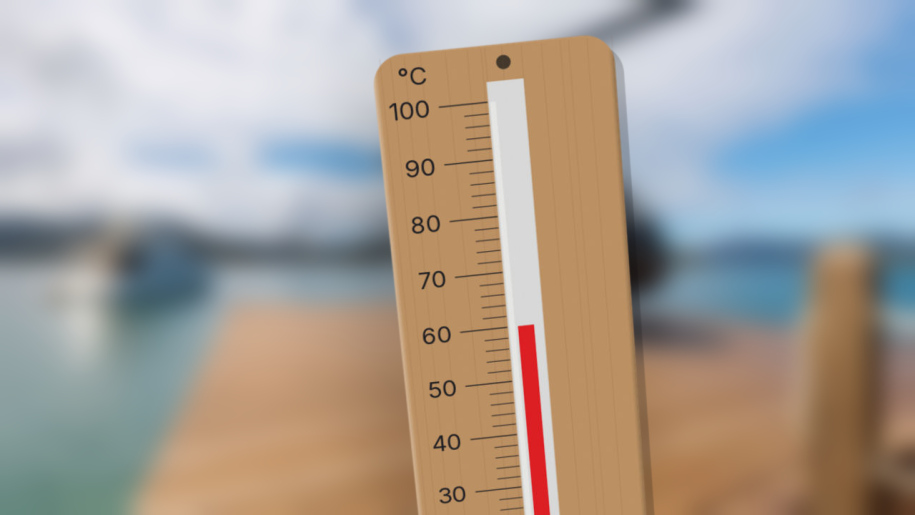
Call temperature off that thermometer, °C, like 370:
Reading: 60
